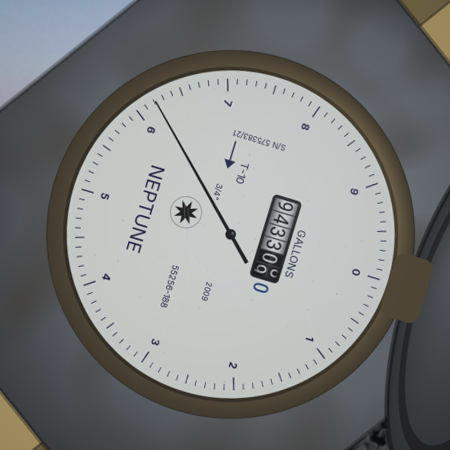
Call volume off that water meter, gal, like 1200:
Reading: 9433086.2
